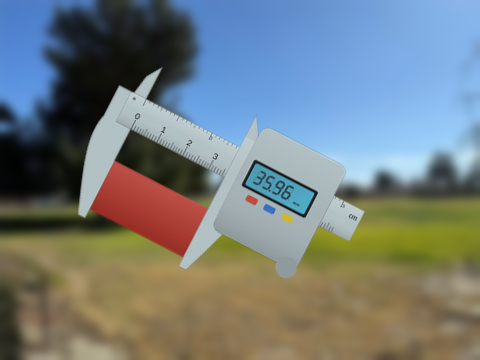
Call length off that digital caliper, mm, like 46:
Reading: 35.96
